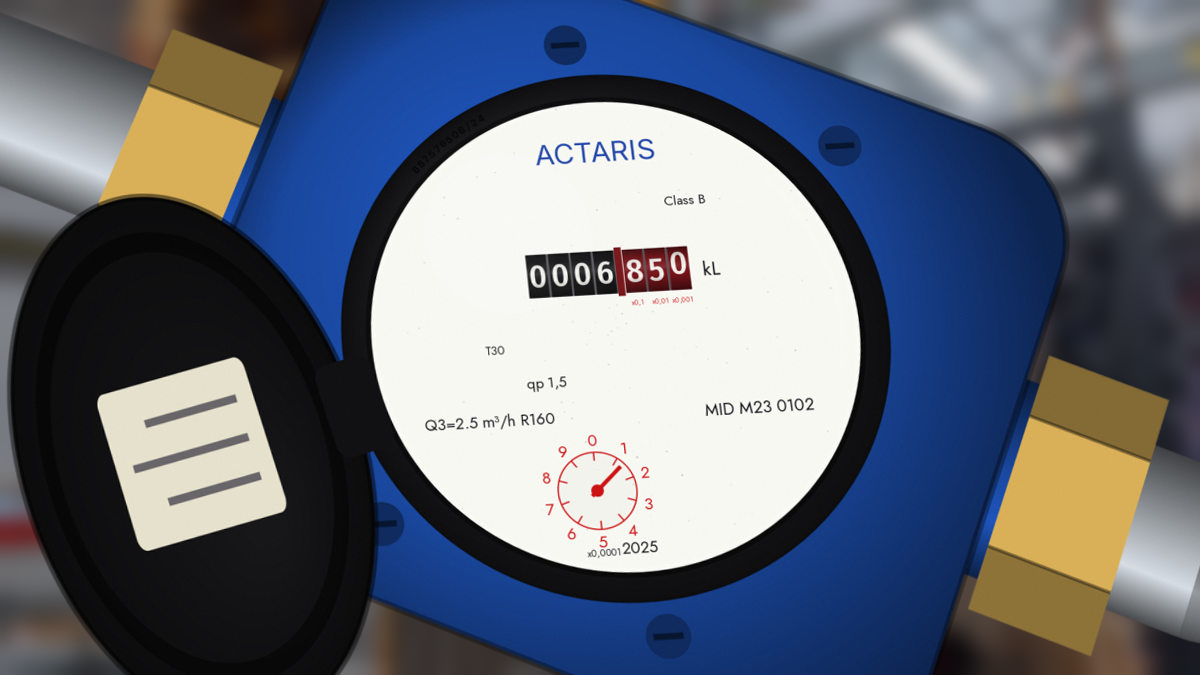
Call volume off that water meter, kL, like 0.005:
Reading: 6.8501
